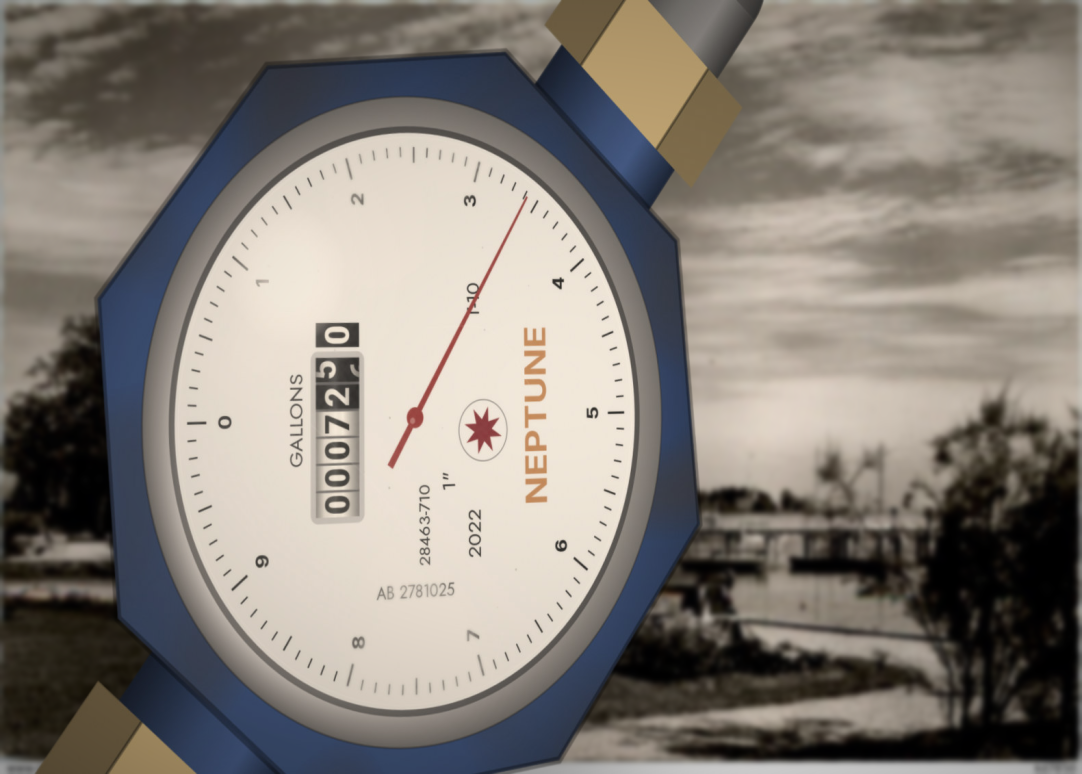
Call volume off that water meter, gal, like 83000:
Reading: 7253.4
